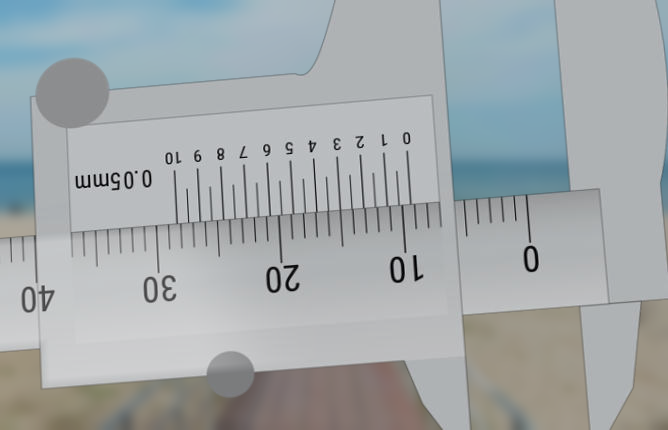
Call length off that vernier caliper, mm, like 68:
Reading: 9.3
